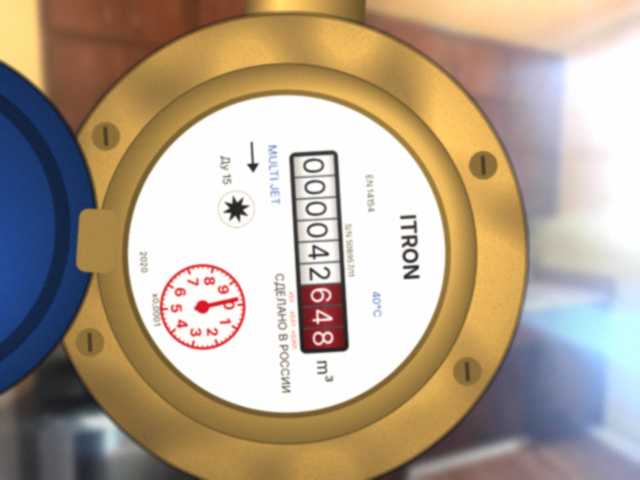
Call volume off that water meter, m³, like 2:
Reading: 42.6479
